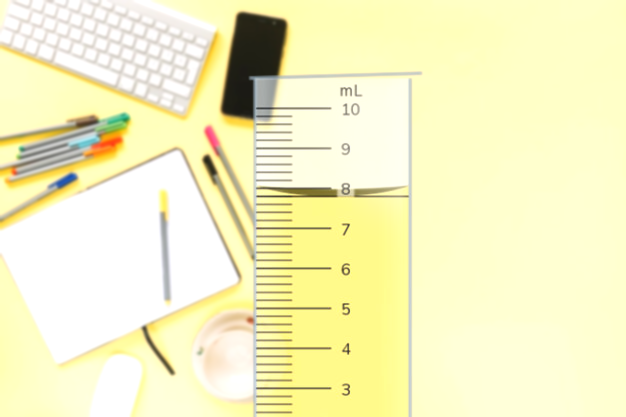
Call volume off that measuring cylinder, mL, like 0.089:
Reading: 7.8
